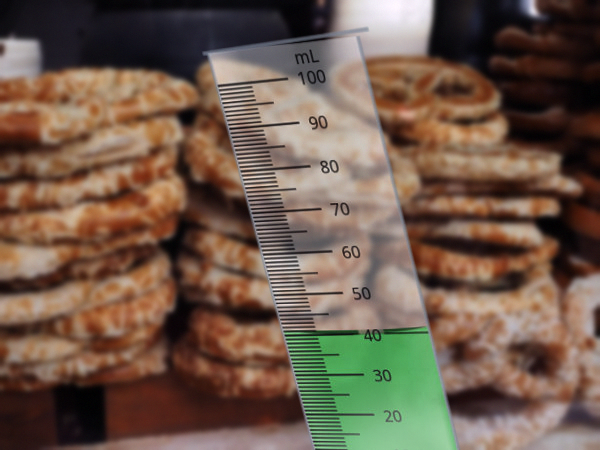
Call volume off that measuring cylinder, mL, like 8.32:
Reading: 40
